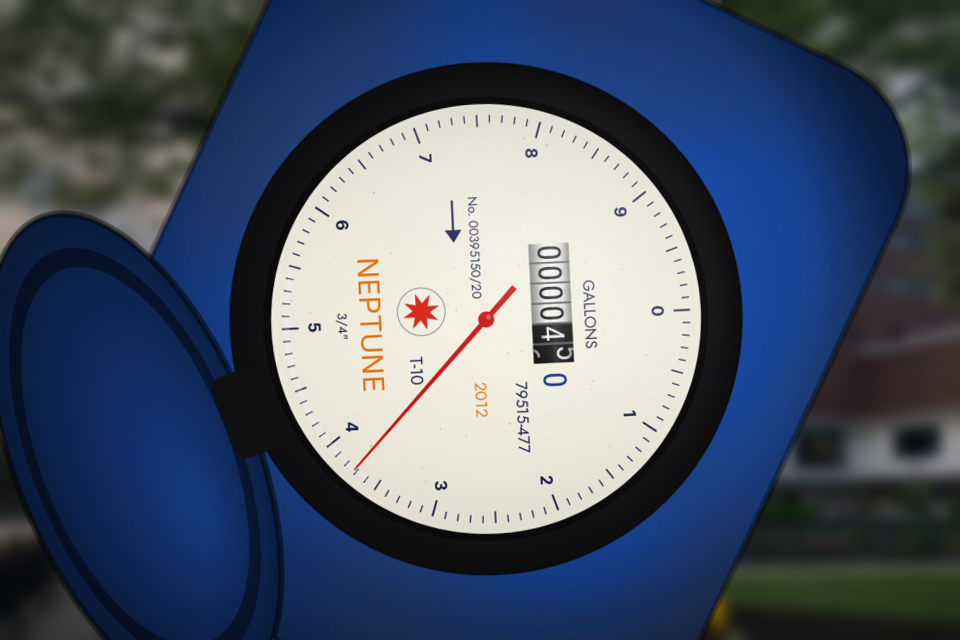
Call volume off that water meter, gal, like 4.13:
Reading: 453.7
